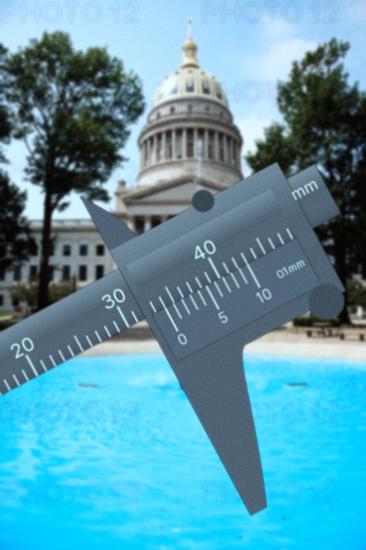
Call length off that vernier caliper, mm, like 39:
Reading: 34.0
